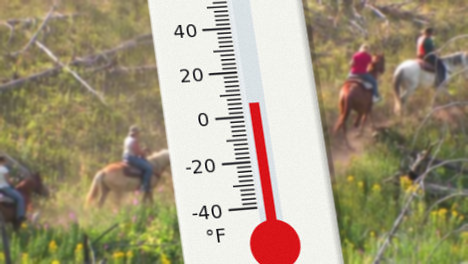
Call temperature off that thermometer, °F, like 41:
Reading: 6
